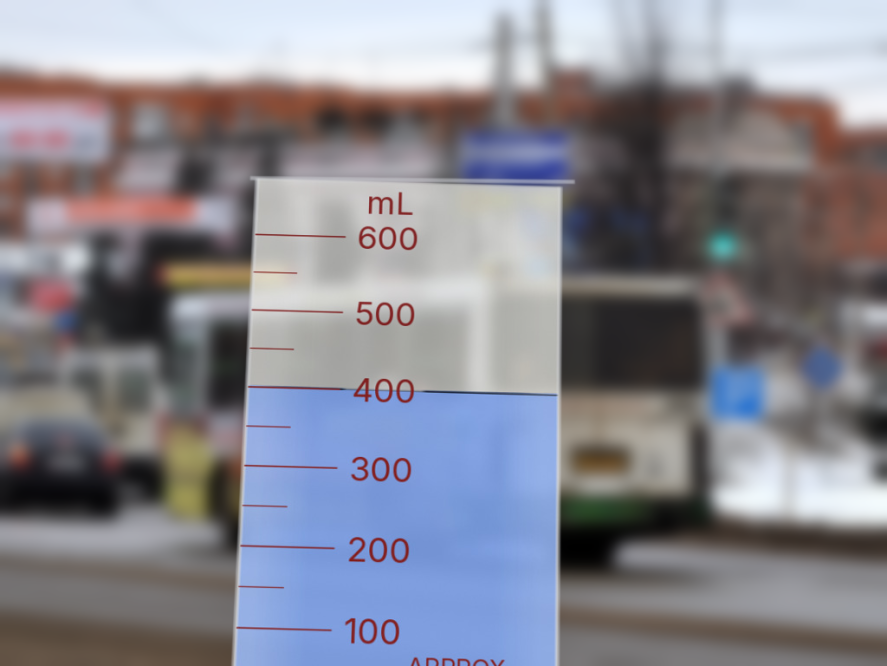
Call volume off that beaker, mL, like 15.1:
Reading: 400
